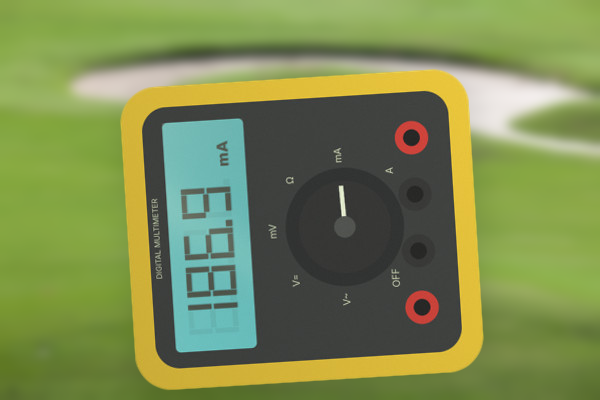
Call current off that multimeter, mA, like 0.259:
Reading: 186.9
